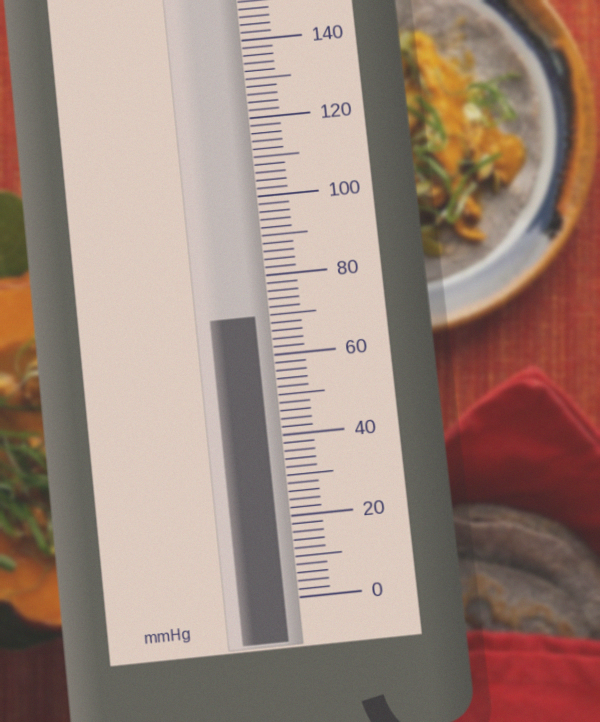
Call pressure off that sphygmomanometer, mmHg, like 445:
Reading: 70
